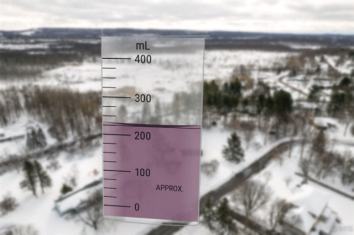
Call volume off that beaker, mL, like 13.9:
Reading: 225
